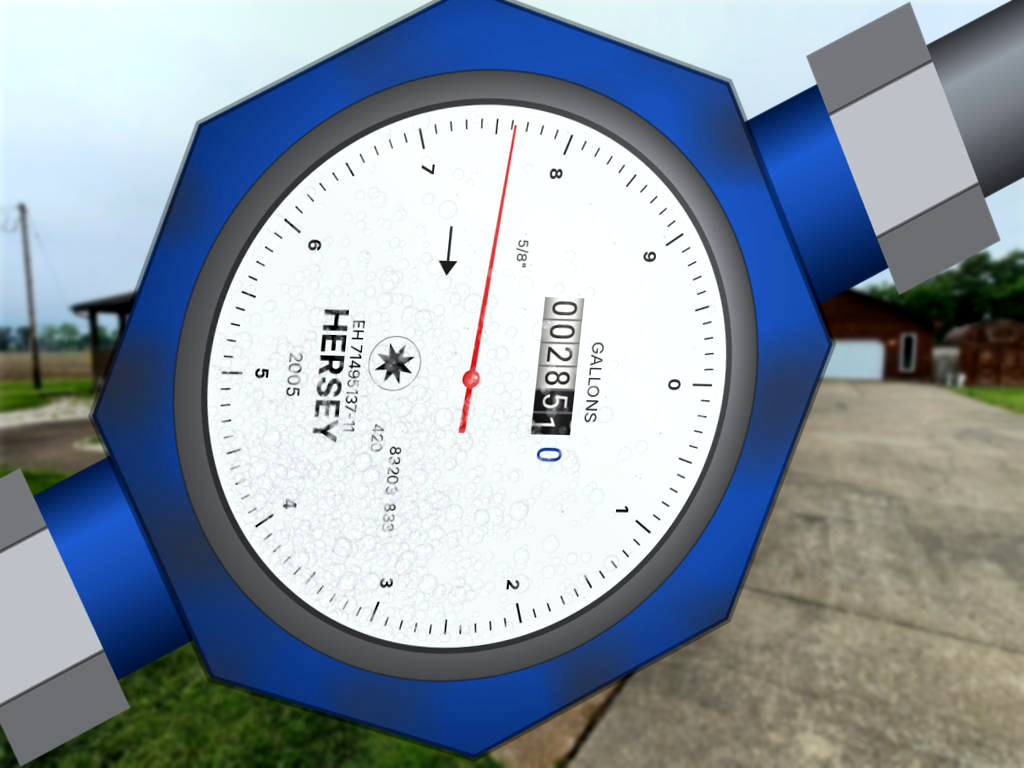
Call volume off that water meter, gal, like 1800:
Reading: 28507.6
